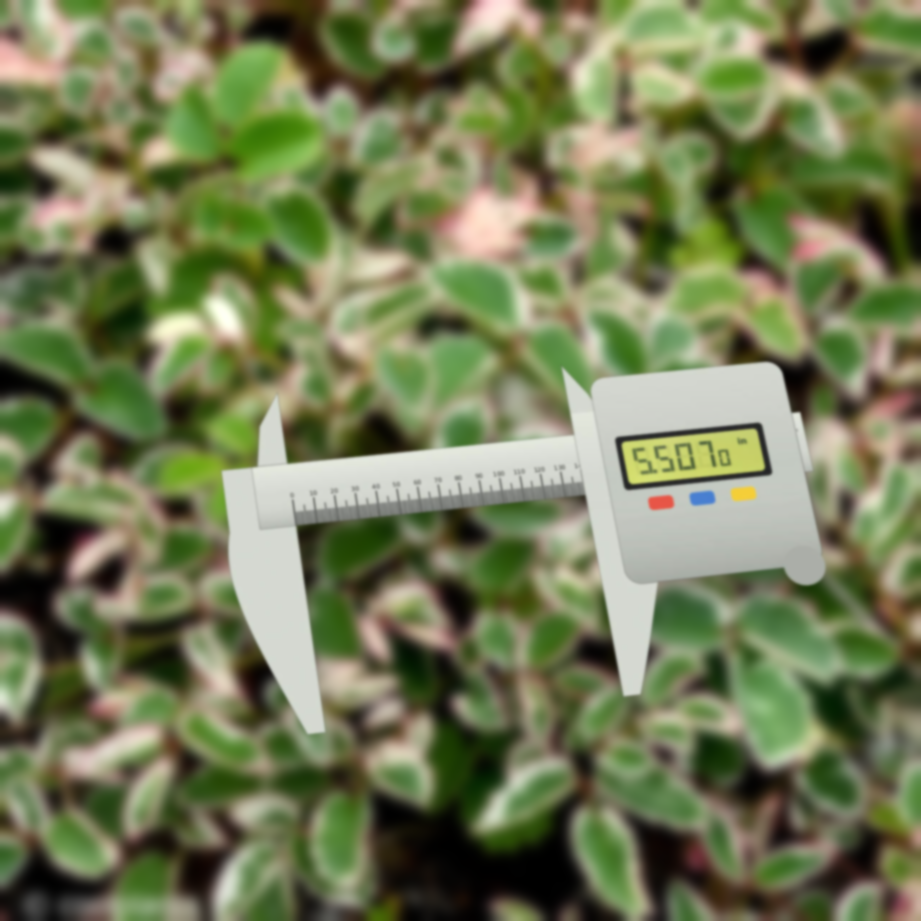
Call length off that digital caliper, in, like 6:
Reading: 5.5070
